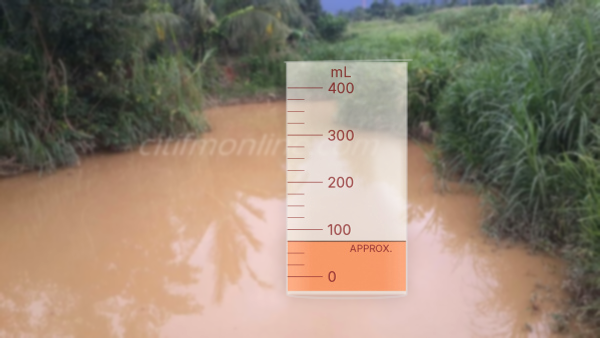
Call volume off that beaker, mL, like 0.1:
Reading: 75
